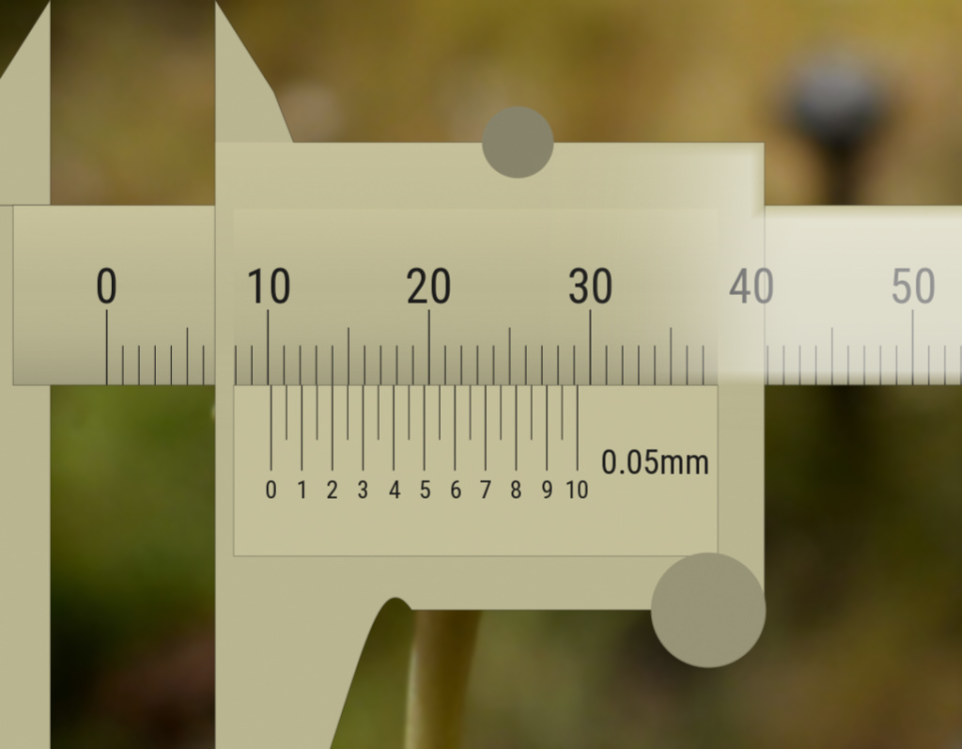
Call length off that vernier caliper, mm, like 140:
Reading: 10.2
